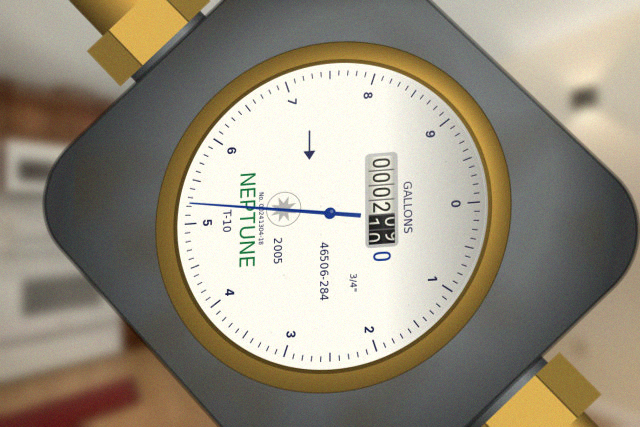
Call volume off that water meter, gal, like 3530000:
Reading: 2095.2
